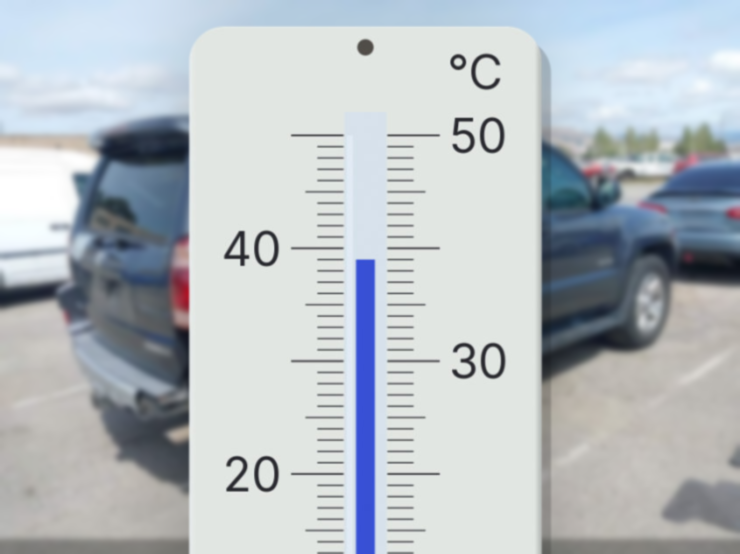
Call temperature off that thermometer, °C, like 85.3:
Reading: 39
